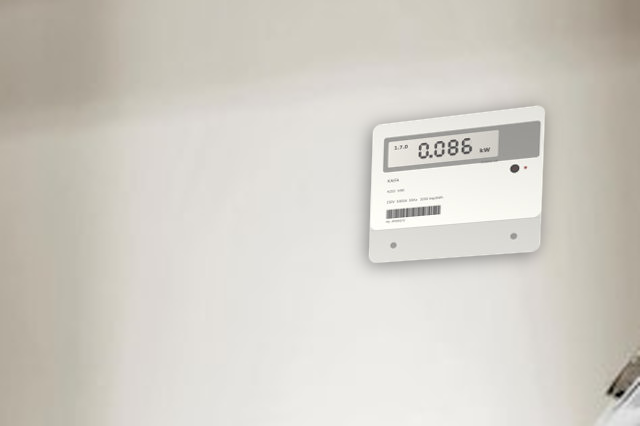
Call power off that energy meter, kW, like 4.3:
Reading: 0.086
